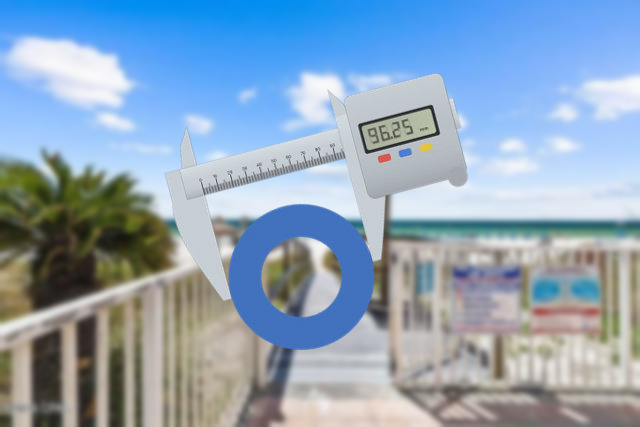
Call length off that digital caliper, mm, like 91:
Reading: 96.25
